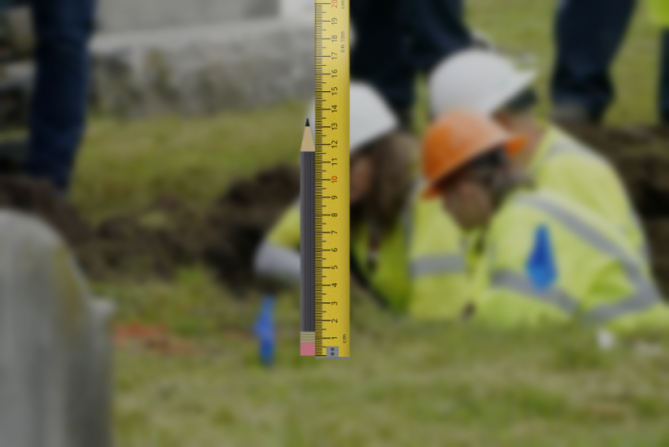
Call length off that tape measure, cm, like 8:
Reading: 13.5
